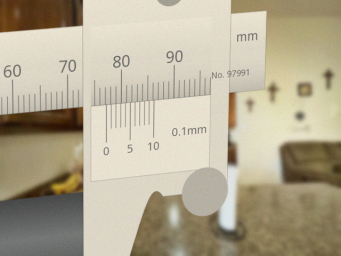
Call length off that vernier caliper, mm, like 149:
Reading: 77.2
